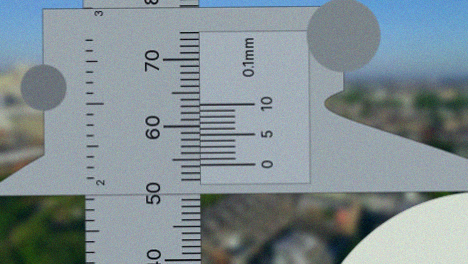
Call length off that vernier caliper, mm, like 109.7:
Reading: 54.2
